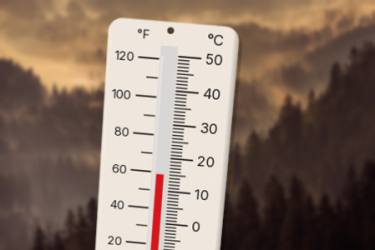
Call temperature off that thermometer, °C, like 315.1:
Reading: 15
